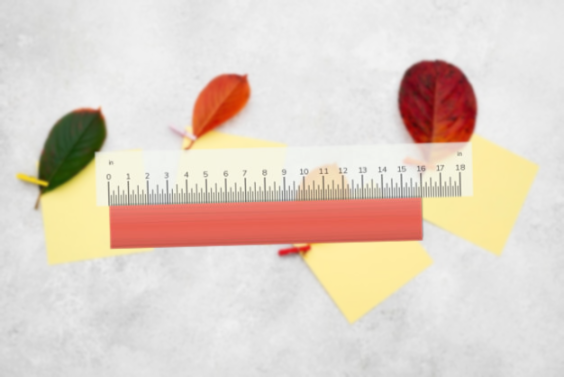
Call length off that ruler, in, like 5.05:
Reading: 16
